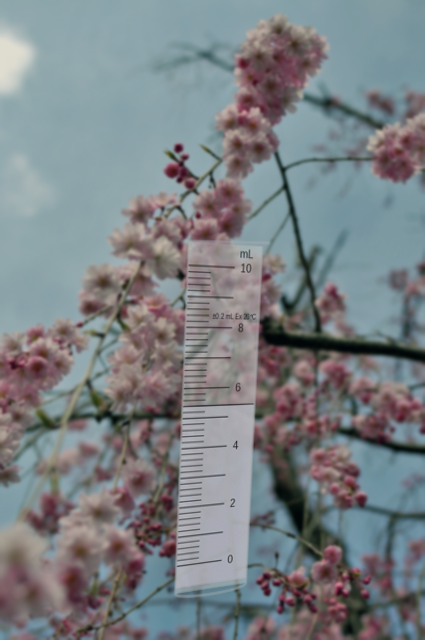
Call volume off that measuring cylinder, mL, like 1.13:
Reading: 5.4
